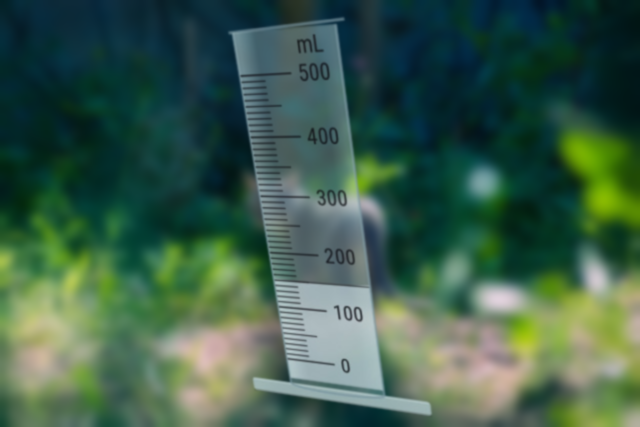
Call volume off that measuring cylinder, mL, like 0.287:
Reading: 150
